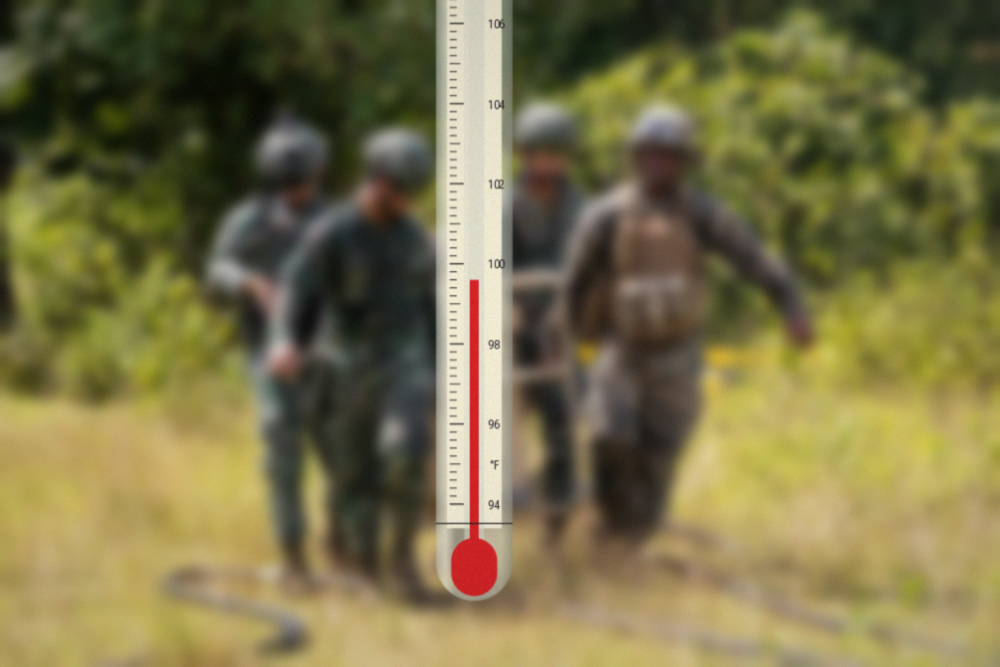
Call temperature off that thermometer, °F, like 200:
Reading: 99.6
